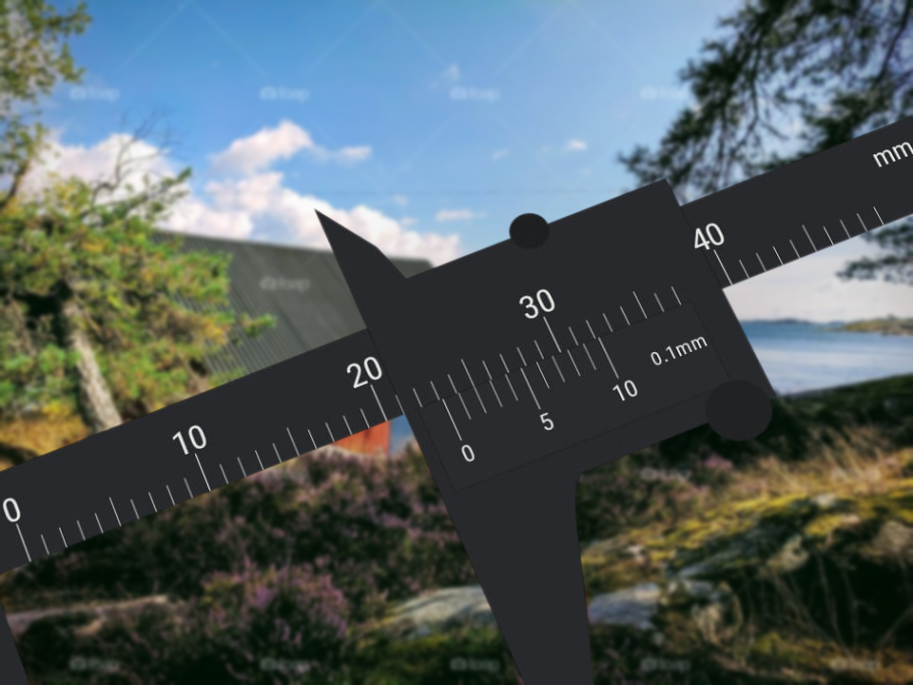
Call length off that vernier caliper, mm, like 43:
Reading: 23.2
